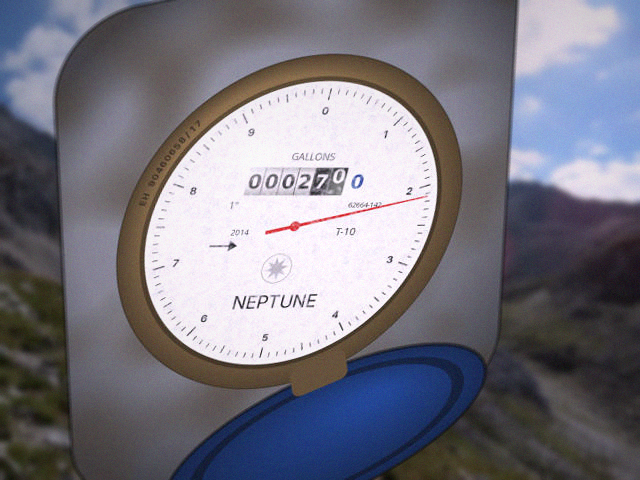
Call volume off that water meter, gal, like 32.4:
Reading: 2702.1
